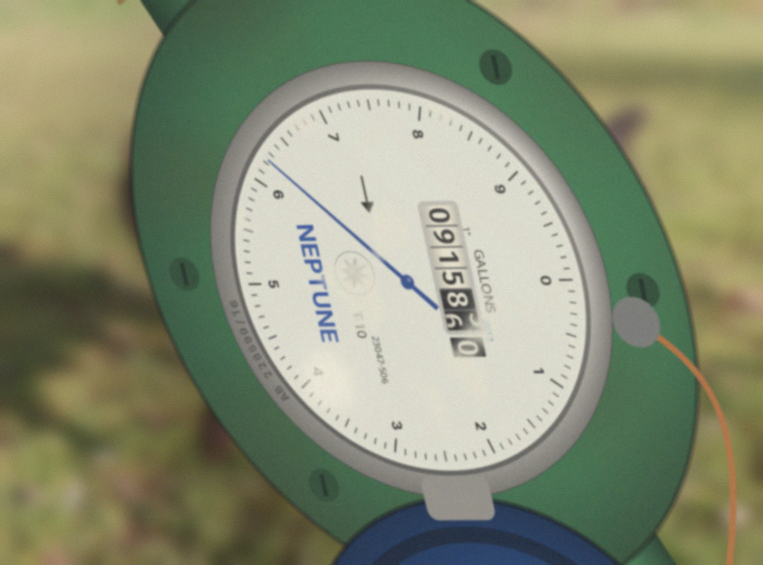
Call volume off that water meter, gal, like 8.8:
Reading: 915856.2
